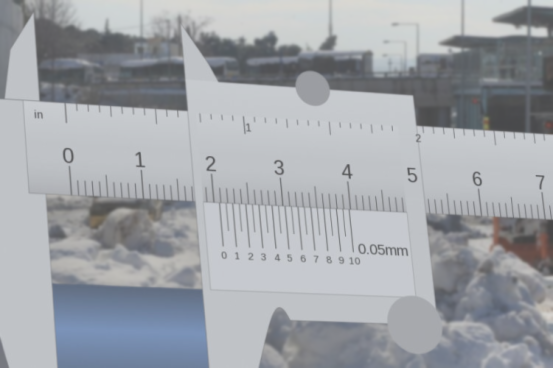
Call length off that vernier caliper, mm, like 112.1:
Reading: 20.8
